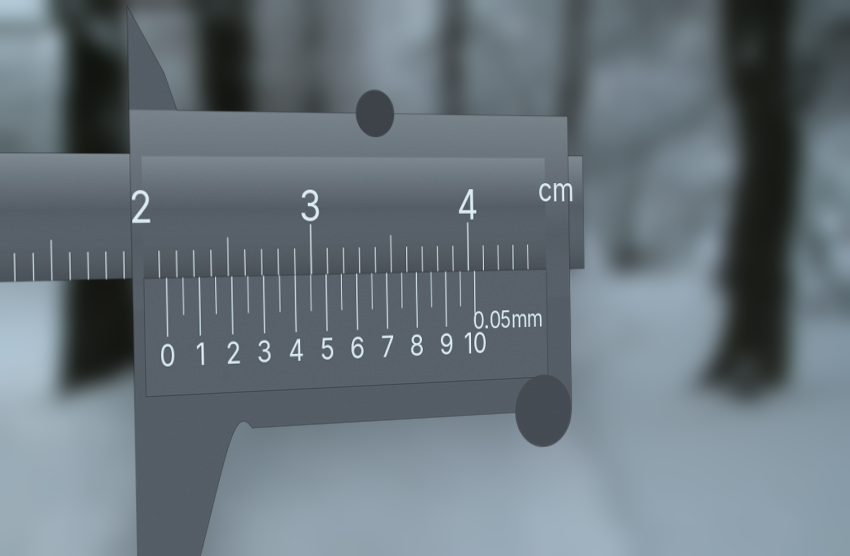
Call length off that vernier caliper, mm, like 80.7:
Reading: 21.4
